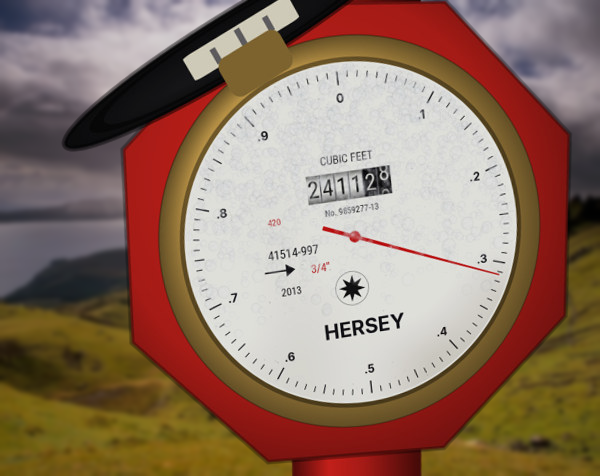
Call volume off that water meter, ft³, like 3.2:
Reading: 241128.31
